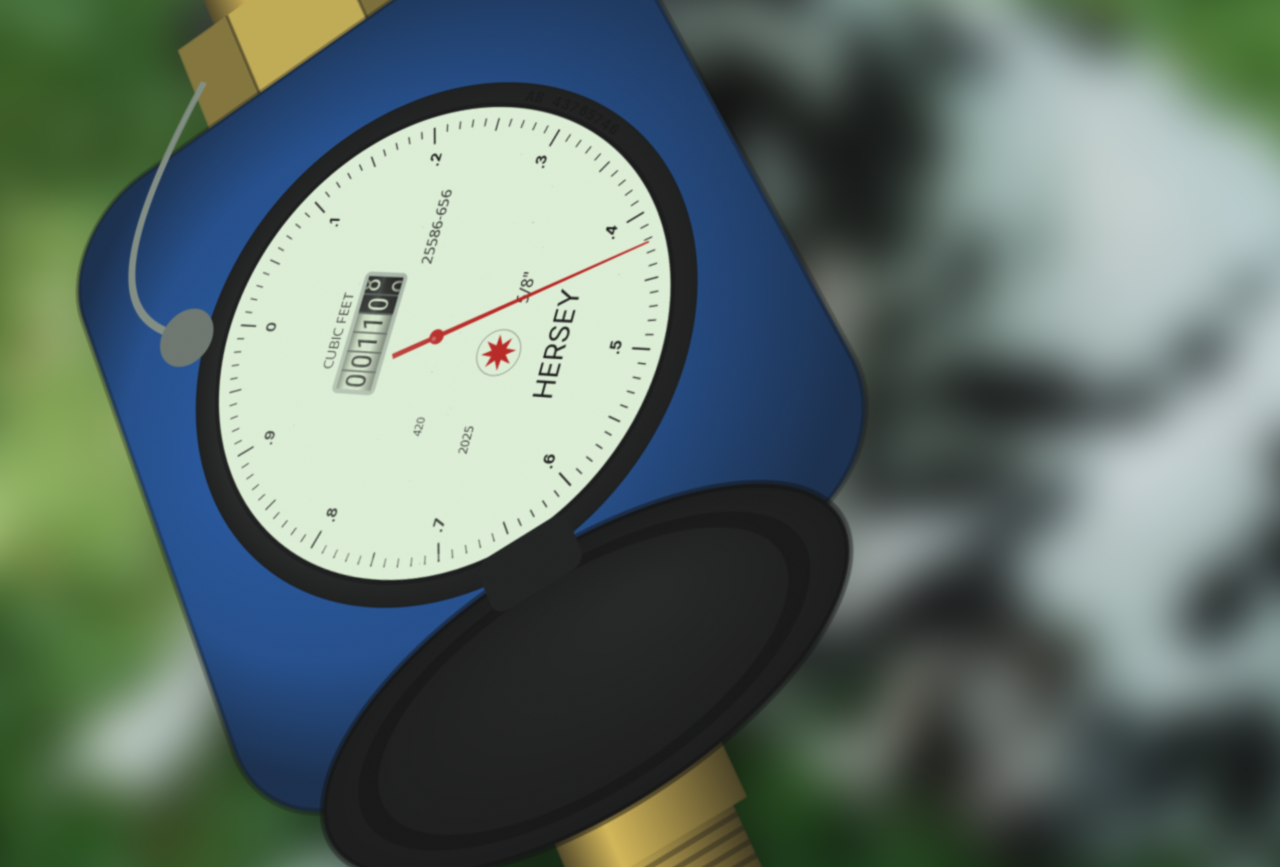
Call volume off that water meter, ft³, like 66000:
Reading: 1108.42
